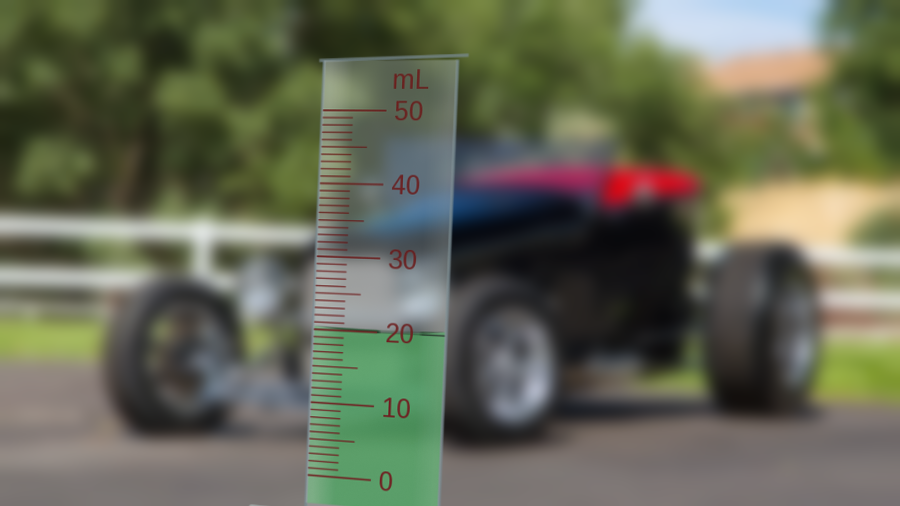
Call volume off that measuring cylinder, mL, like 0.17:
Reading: 20
